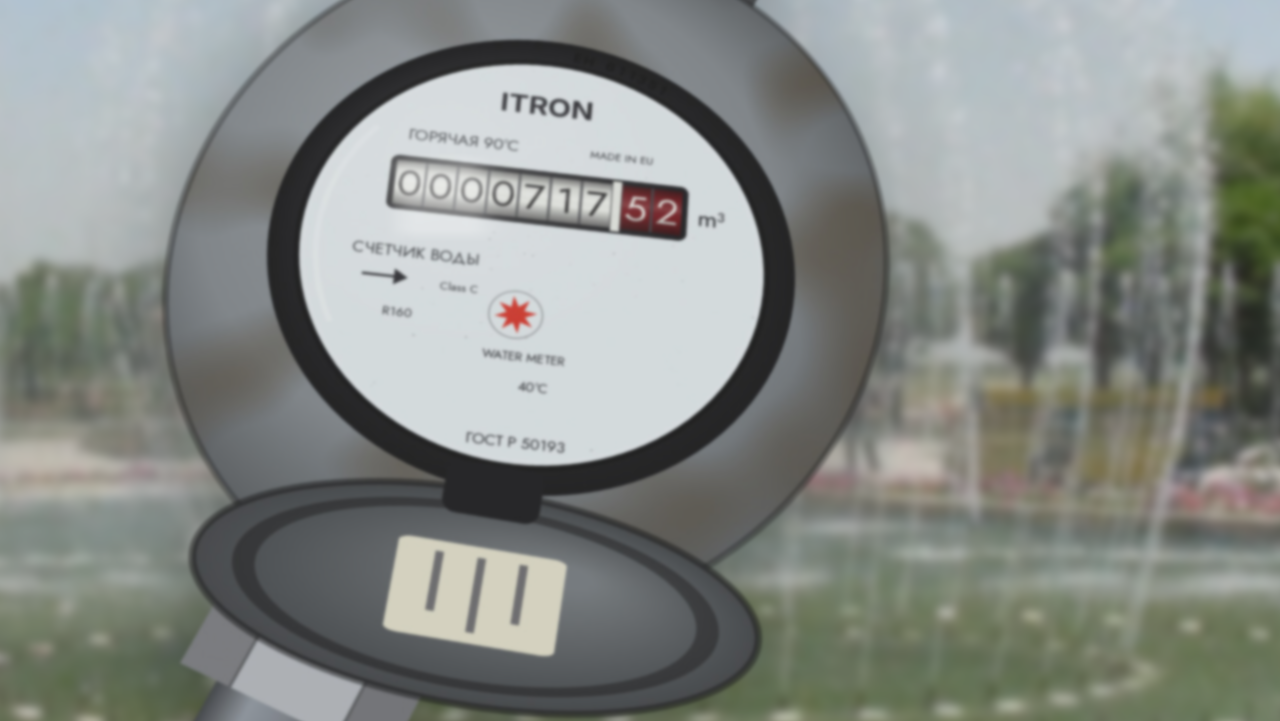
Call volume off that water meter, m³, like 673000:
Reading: 717.52
